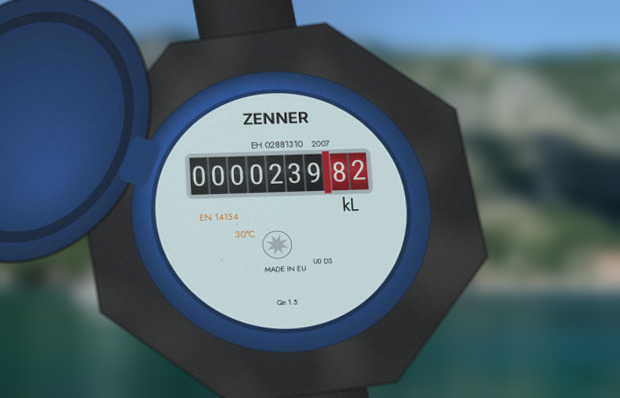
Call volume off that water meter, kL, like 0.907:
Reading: 239.82
